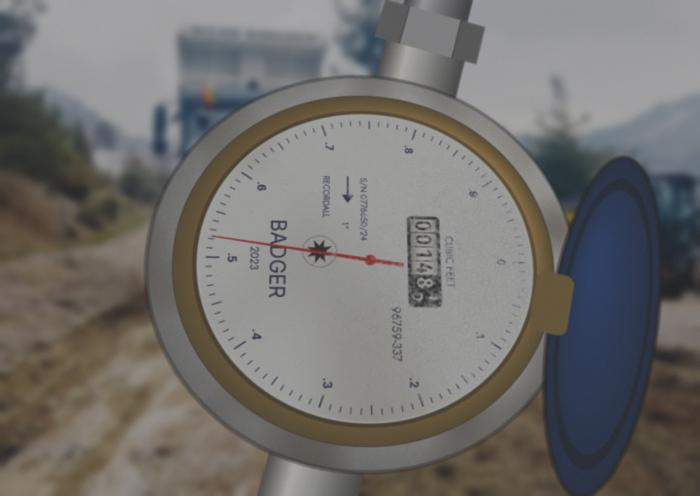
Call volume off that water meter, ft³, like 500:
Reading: 1481.52
